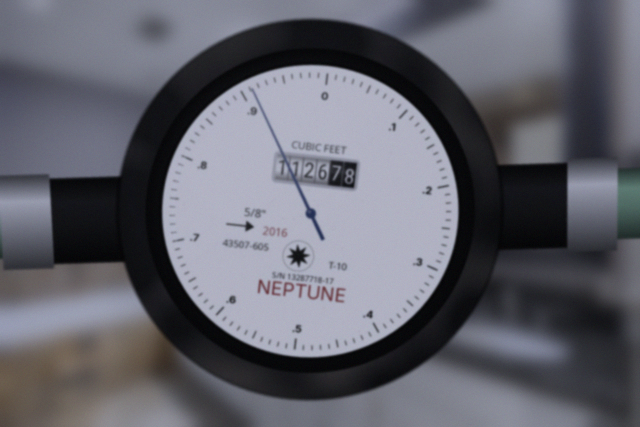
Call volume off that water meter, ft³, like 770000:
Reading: 112677.91
